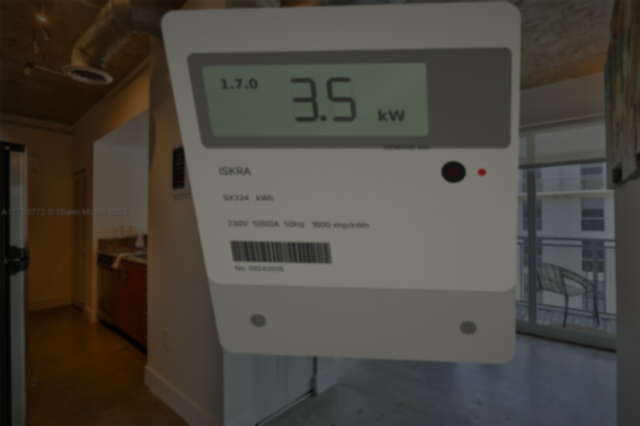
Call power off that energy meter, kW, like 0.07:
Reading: 3.5
